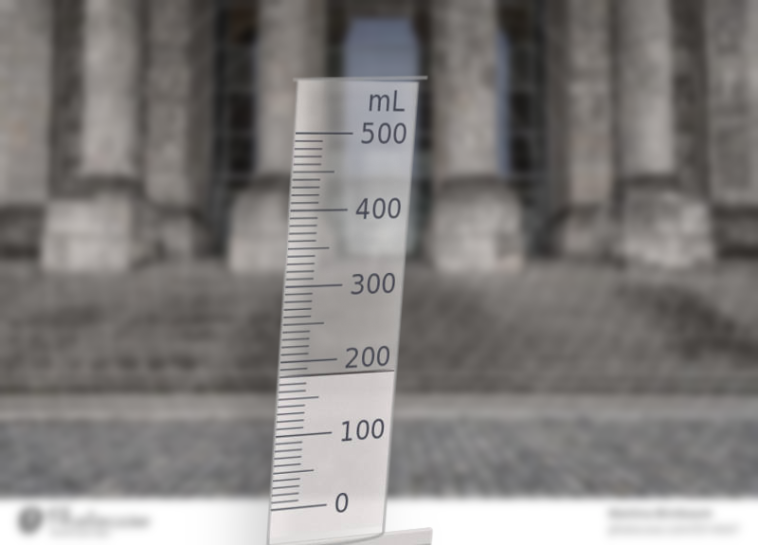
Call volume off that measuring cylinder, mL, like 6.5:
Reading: 180
